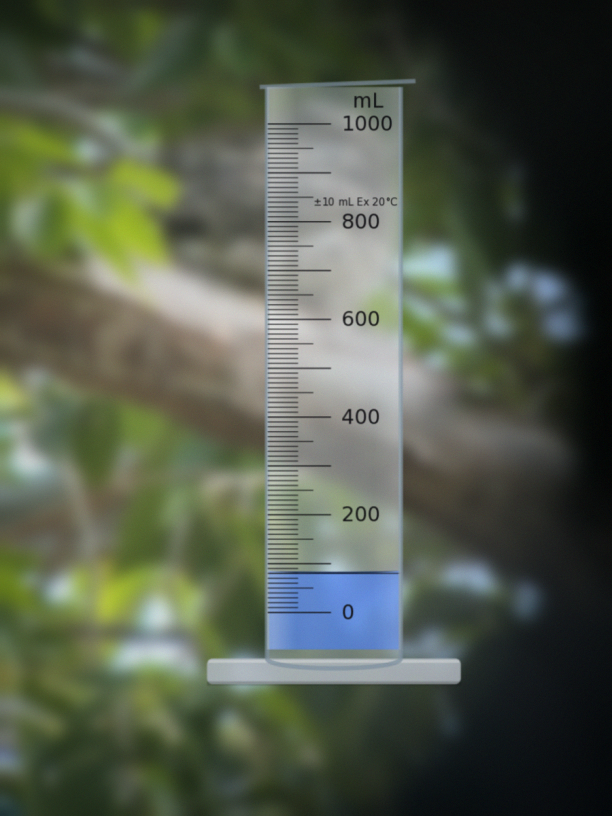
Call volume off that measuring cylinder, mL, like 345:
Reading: 80
